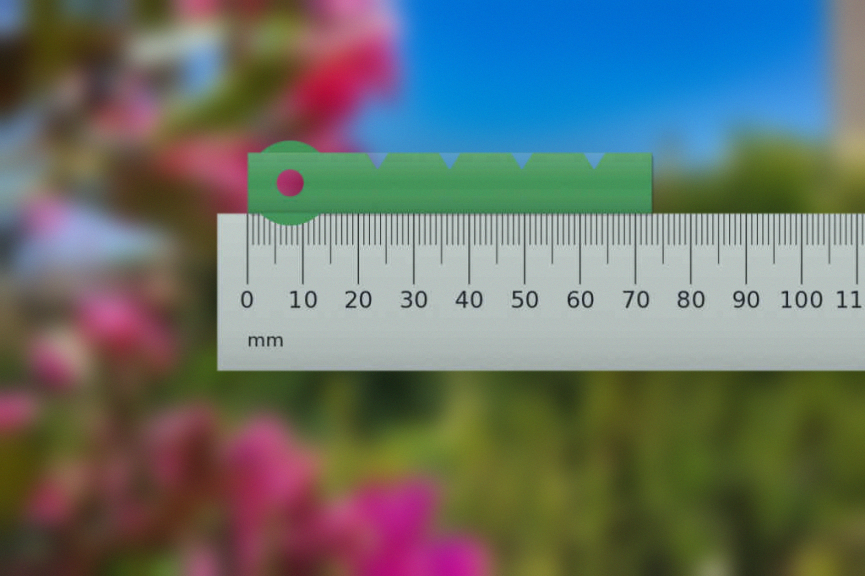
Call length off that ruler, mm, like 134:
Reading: 73
